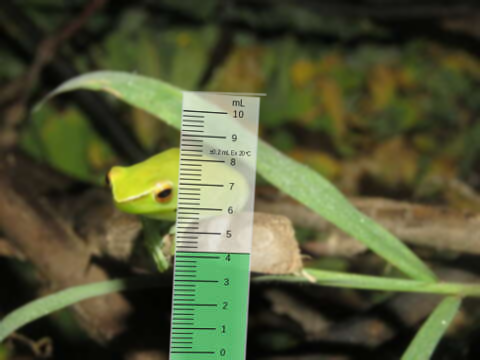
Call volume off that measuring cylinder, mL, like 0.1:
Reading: 4.2
